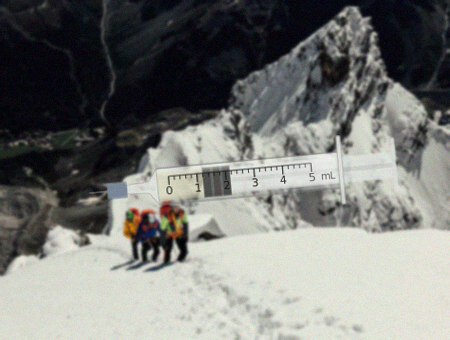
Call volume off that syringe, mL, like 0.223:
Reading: 1.2
